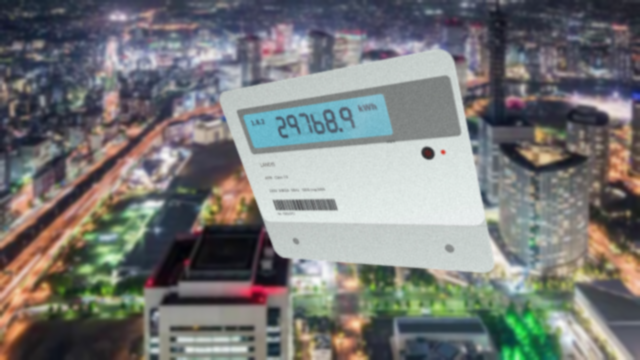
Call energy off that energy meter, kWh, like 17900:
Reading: 29768.9
